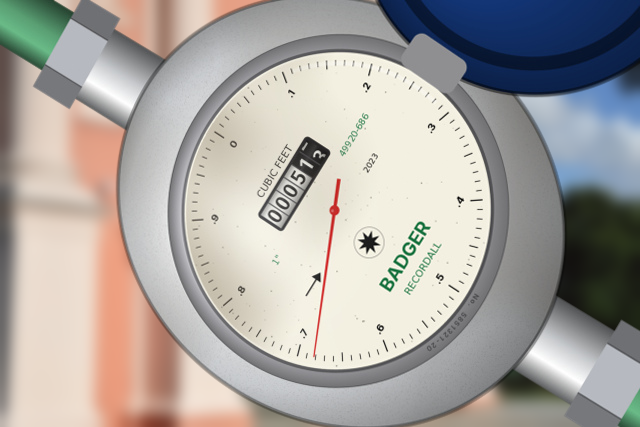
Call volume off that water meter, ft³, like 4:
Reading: 512.68
